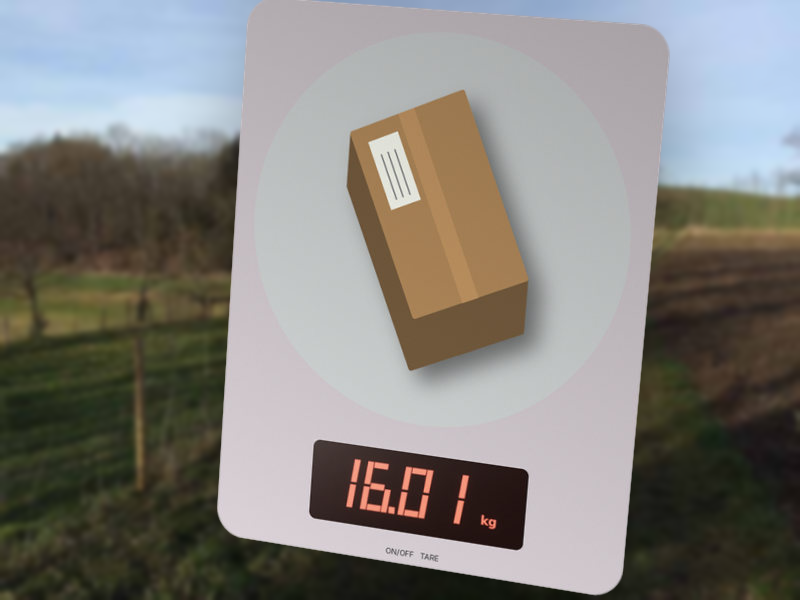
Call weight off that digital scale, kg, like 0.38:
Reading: 16.01
